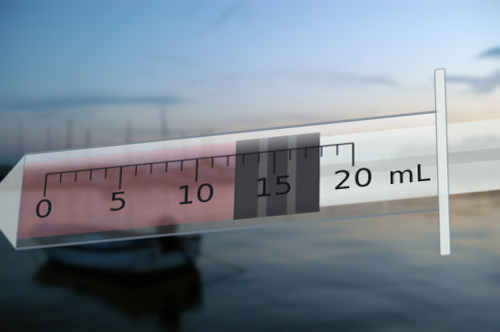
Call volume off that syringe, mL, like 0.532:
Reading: 12.5
